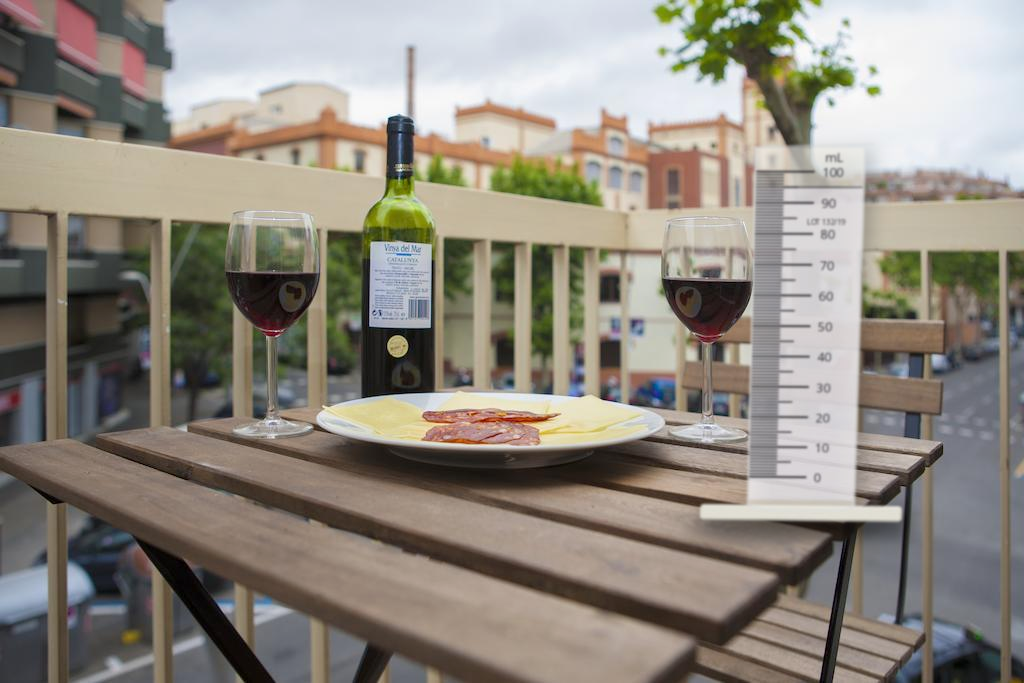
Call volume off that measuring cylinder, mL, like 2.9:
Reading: 95
